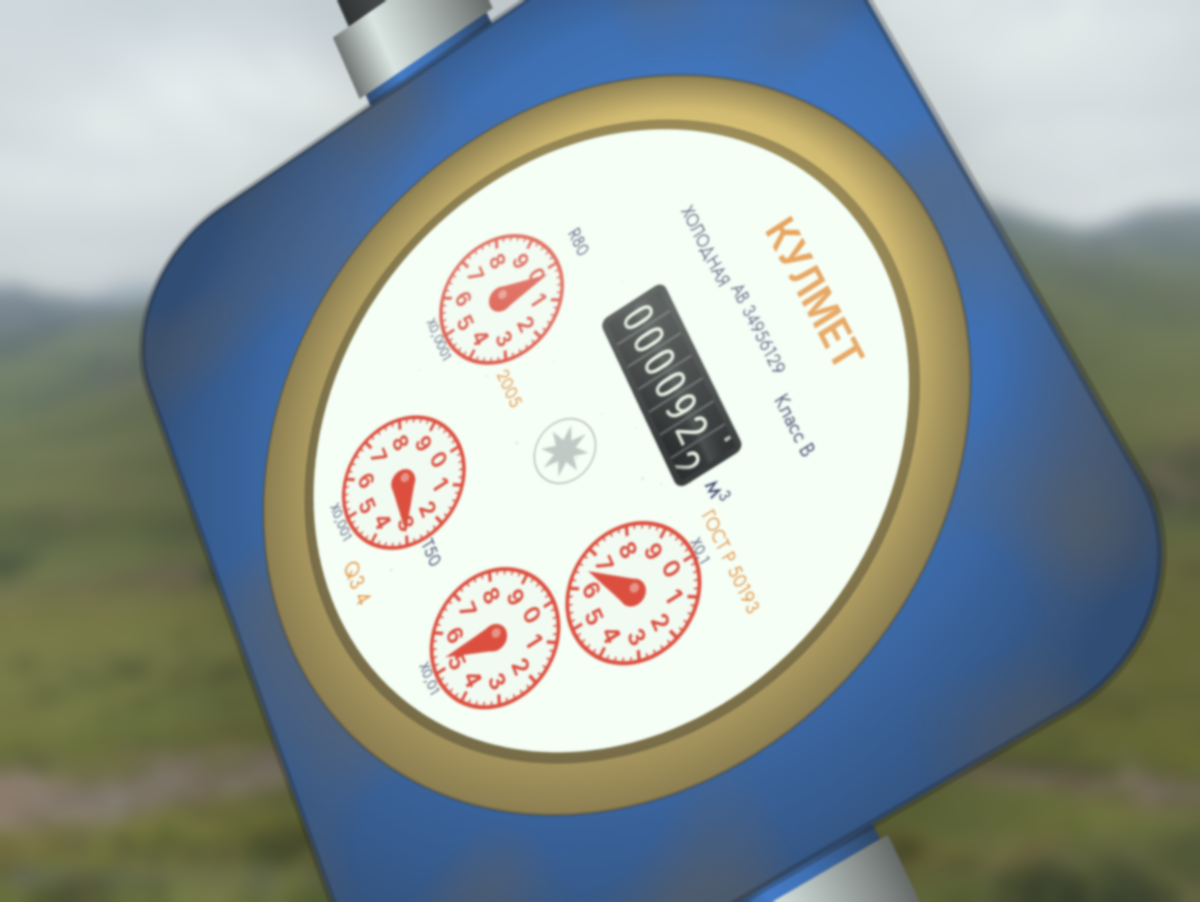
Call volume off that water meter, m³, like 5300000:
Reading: 921.6530
